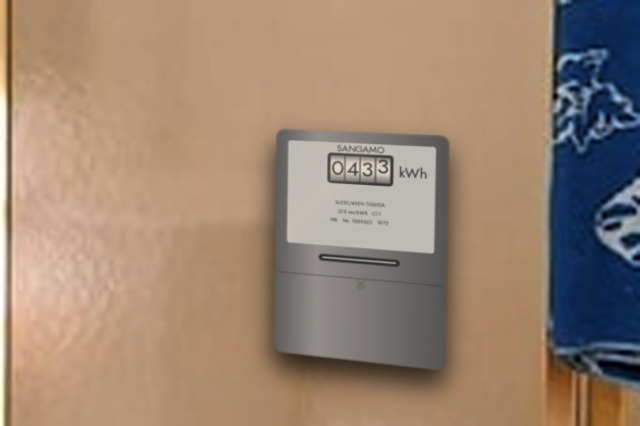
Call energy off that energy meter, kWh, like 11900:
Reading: 433
